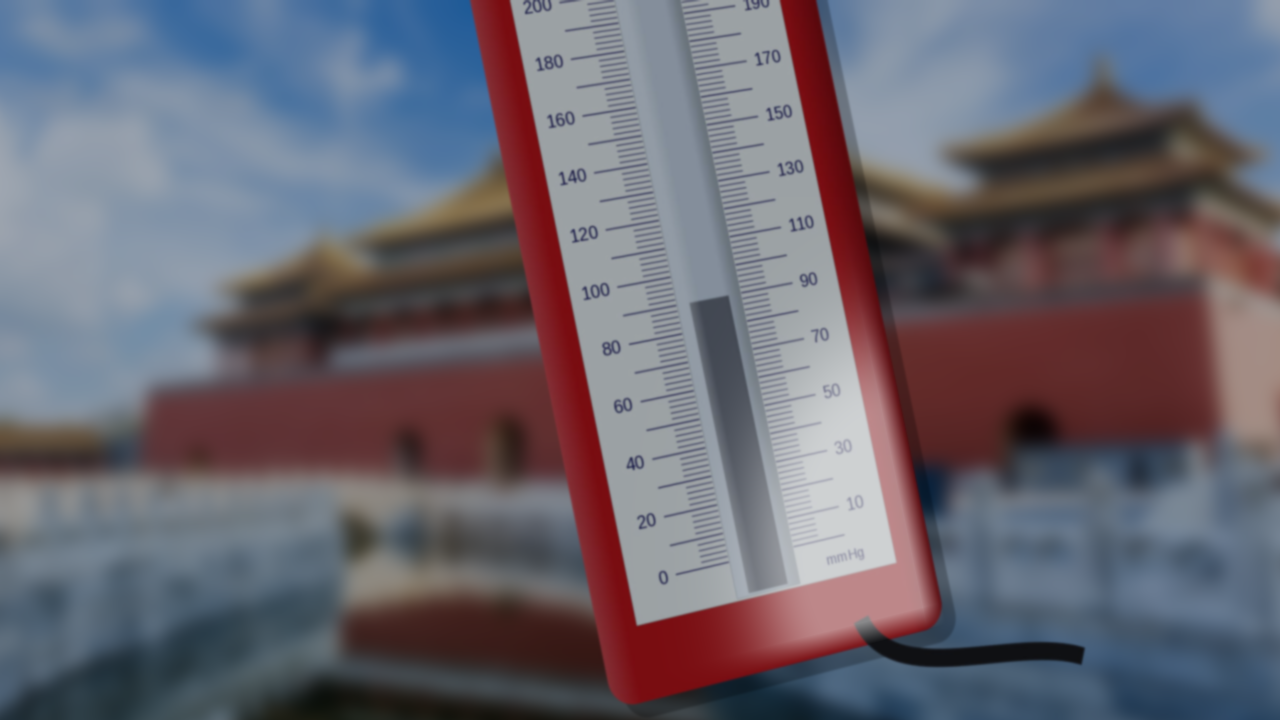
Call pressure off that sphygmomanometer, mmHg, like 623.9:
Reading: 90
